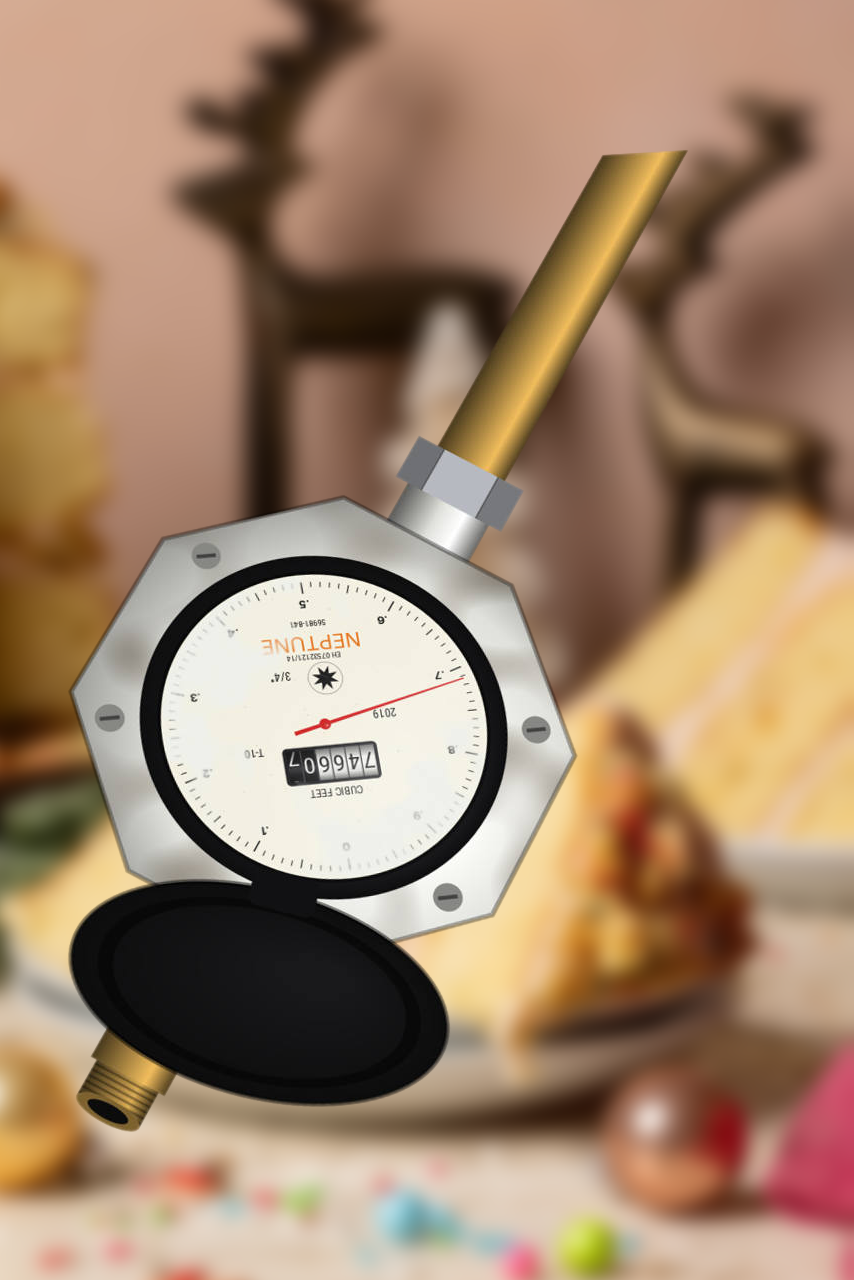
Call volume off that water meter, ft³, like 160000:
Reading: 746606.71
